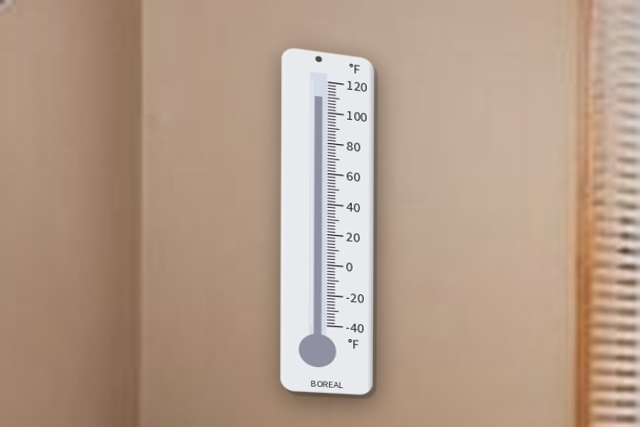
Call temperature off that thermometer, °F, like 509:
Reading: 110
